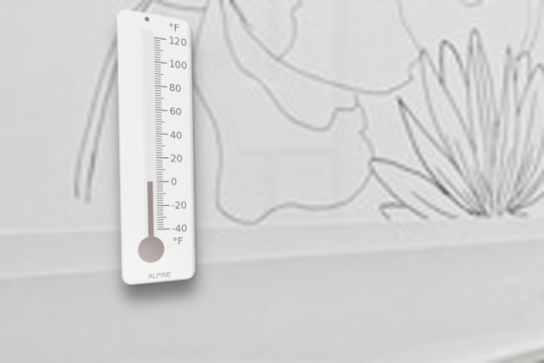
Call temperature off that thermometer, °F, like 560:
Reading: 0
